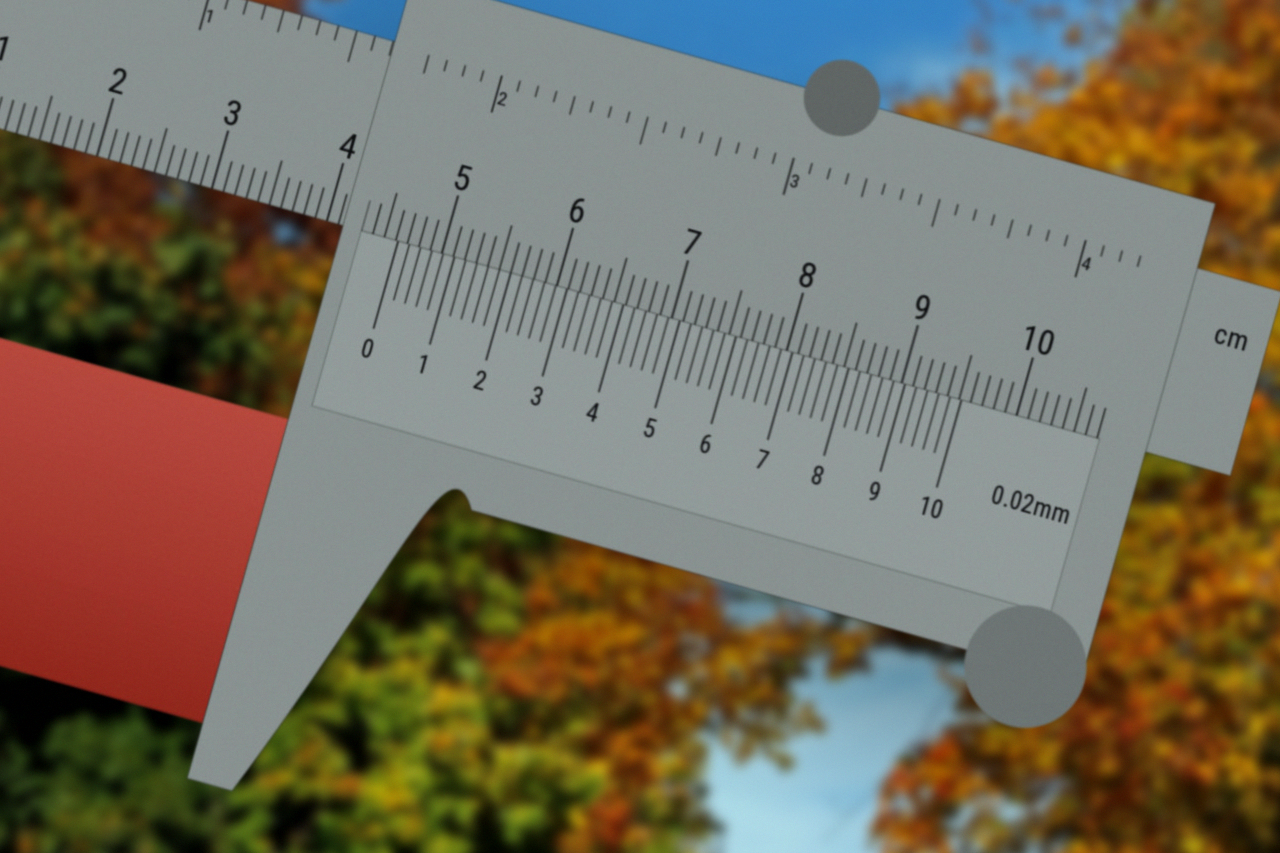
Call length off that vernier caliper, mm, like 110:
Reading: 46.2
